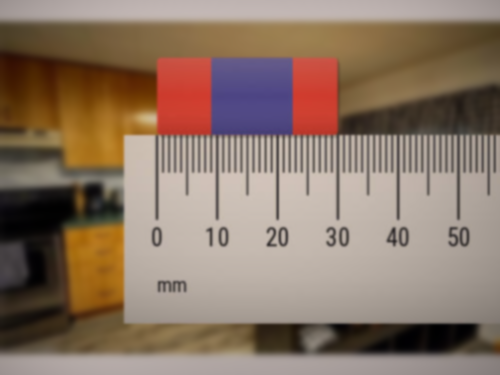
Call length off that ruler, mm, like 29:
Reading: 30
